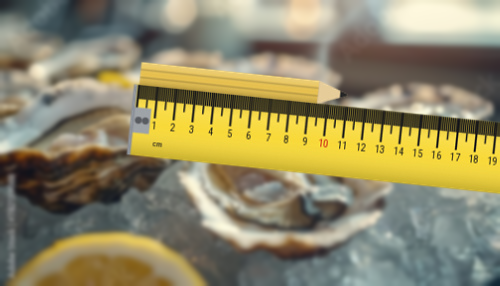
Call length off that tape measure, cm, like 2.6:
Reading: 11
